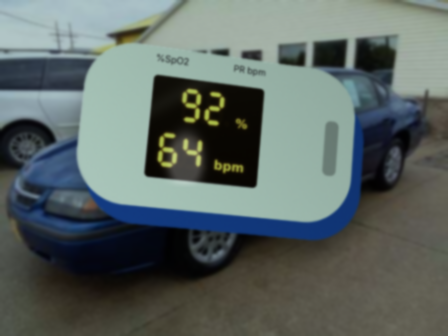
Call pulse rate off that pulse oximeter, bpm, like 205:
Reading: 64
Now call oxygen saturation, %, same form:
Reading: 92
